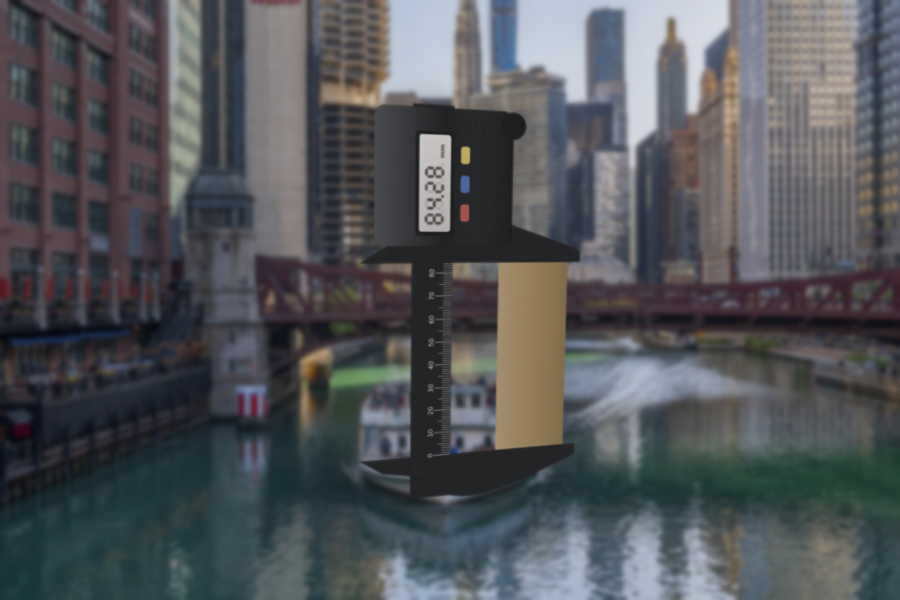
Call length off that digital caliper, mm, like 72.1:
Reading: 84.28
